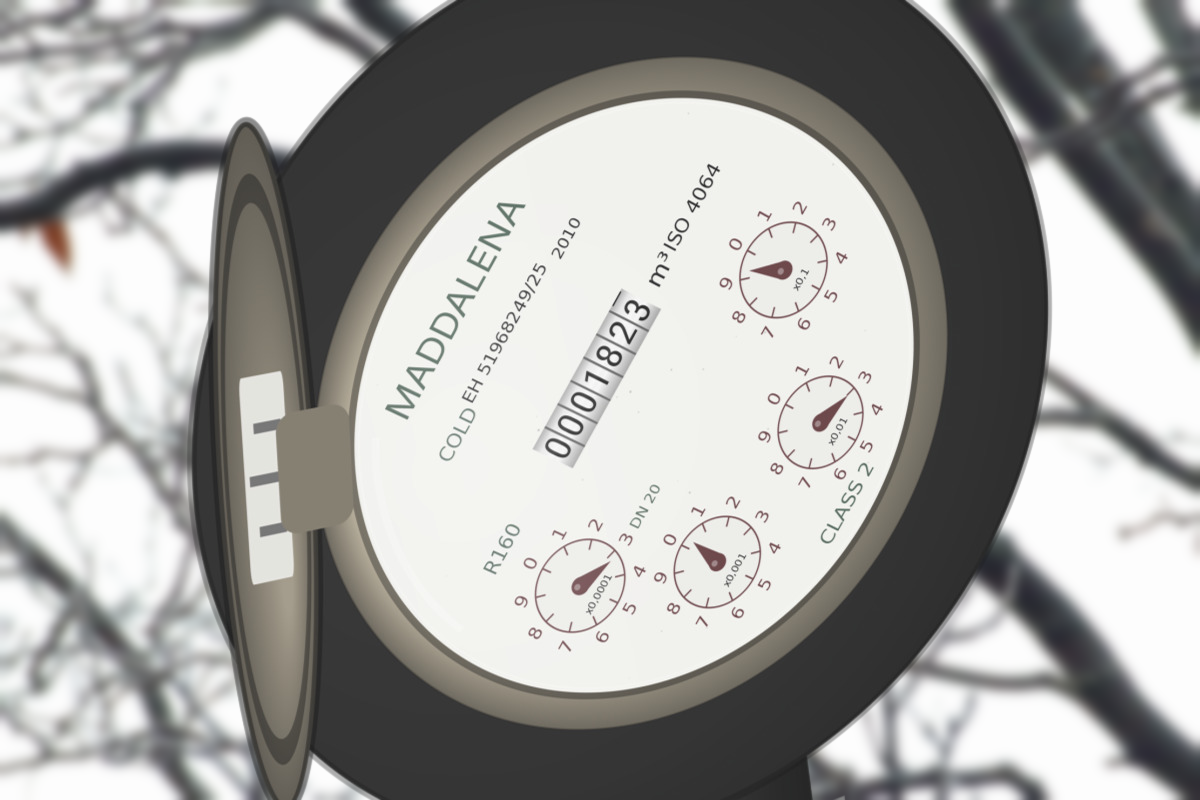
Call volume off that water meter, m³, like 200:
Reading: 1822.9303
